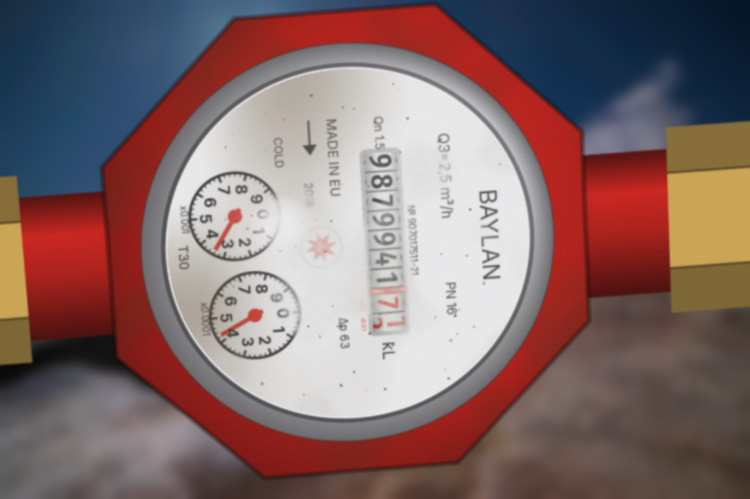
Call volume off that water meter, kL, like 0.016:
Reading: 9879941.7134
